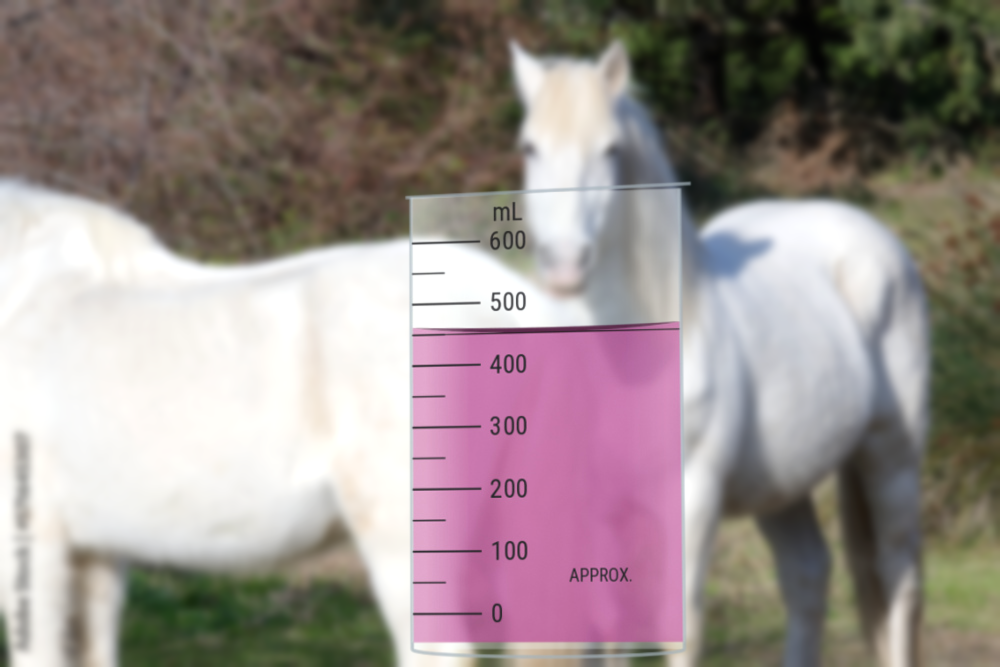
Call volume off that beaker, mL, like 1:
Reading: 450
